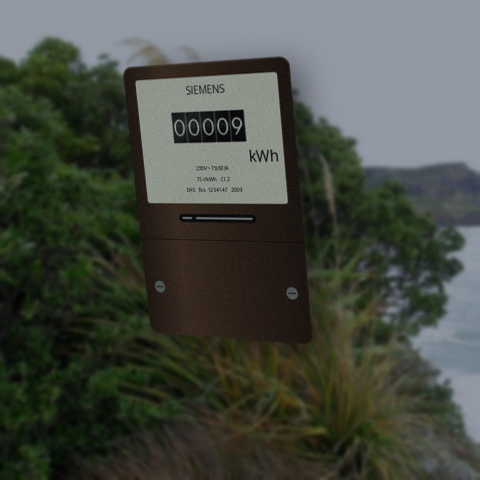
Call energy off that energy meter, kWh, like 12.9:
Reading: 9
